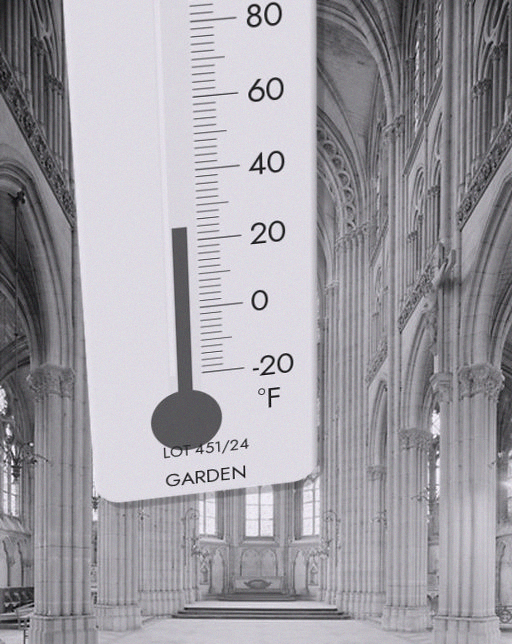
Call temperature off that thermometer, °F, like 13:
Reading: 24
